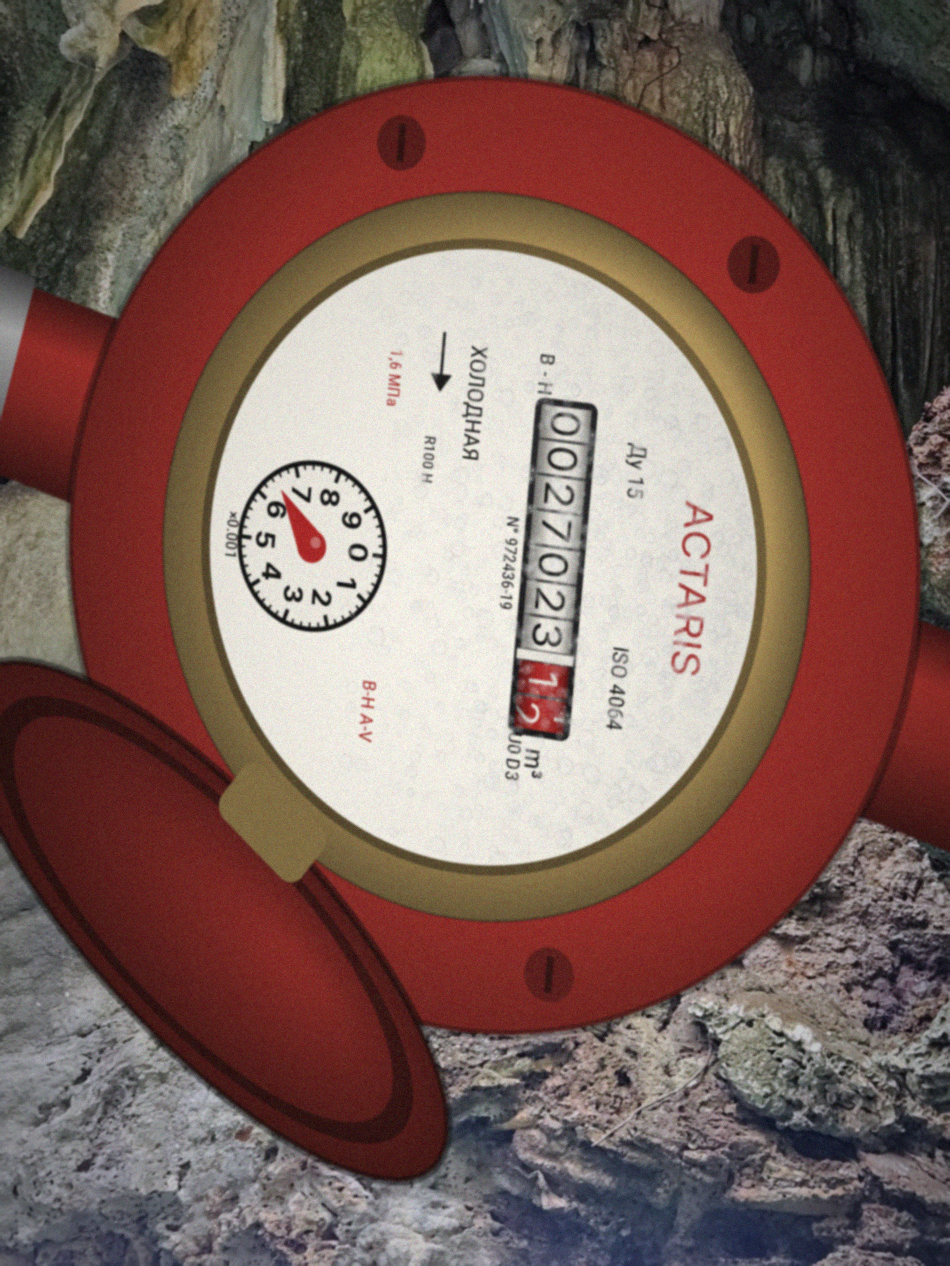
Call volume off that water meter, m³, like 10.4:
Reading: 27023.116
